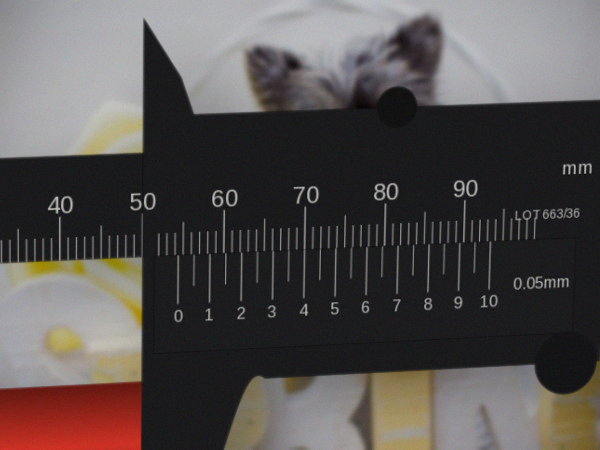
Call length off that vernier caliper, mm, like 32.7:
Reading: 54.4
